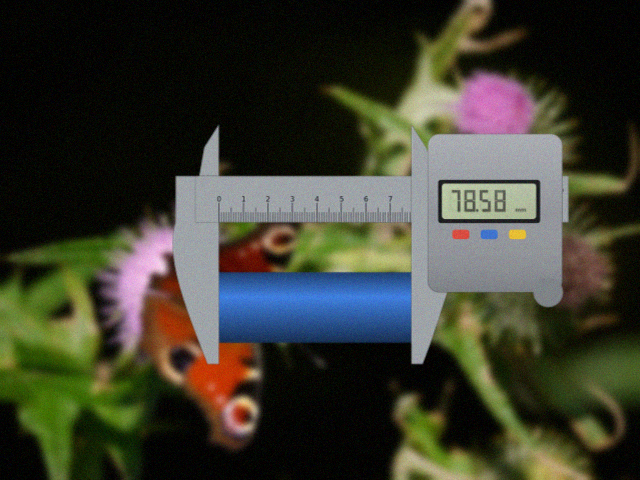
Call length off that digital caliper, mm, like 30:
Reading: 78.58
